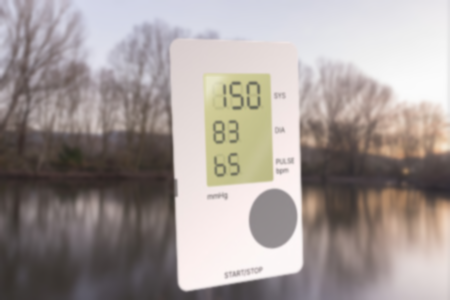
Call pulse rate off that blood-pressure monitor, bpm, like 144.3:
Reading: 65
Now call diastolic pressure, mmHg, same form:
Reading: 83
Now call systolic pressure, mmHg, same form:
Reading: 150
